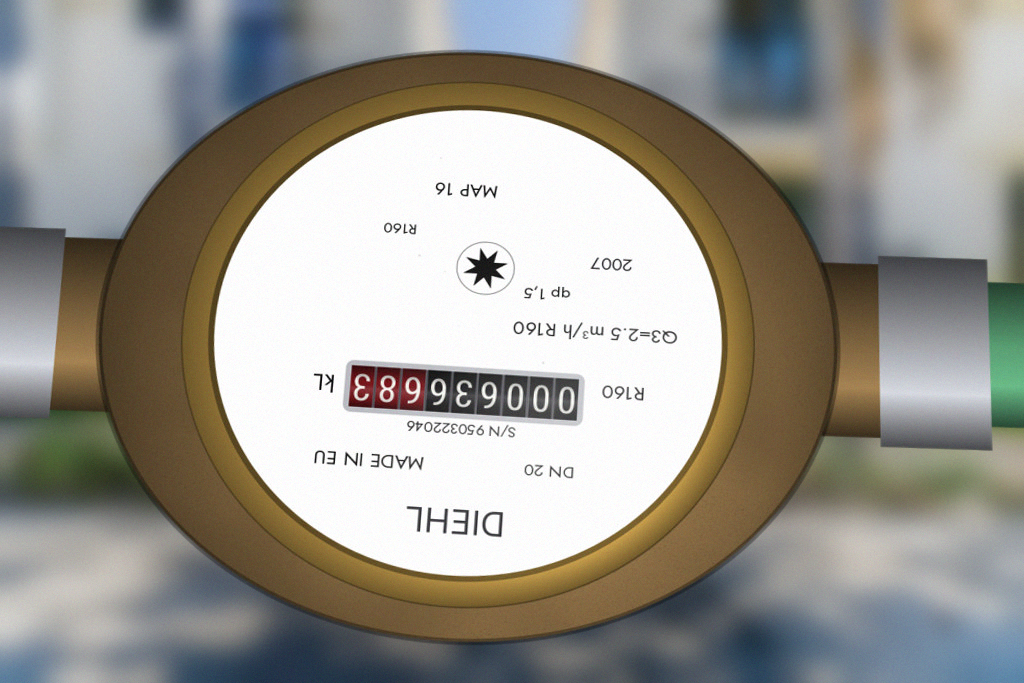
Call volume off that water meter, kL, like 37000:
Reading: 636.683
